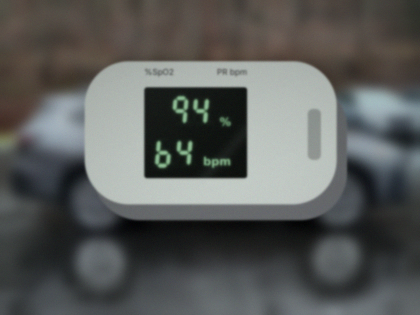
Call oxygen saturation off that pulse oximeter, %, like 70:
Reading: 94
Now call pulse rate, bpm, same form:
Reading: 64
